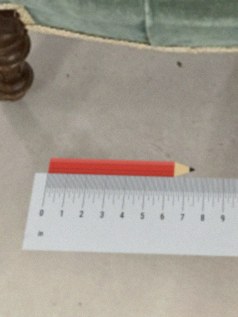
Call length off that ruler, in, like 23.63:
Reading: 7.5
